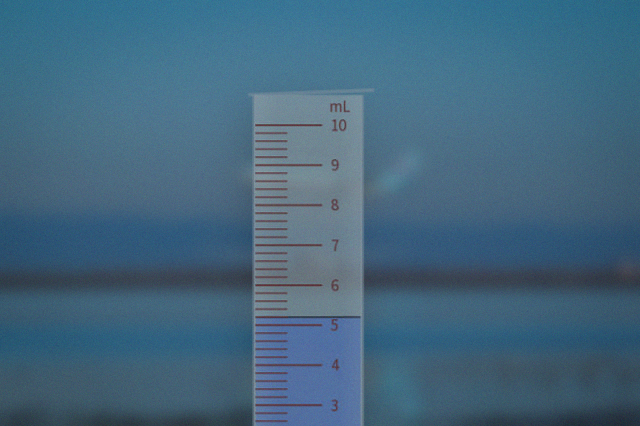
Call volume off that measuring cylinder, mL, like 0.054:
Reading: 5.2
